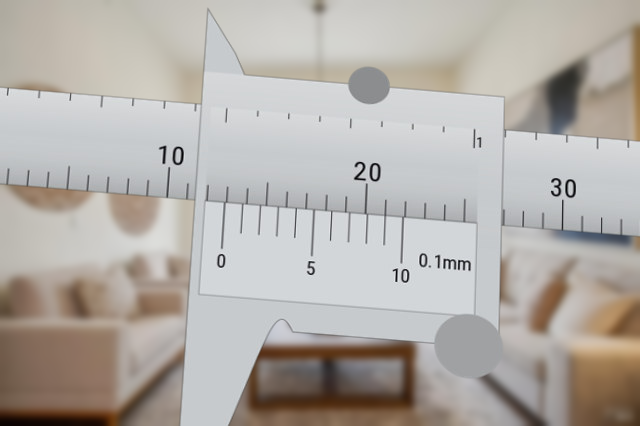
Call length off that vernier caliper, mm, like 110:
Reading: 12.9
